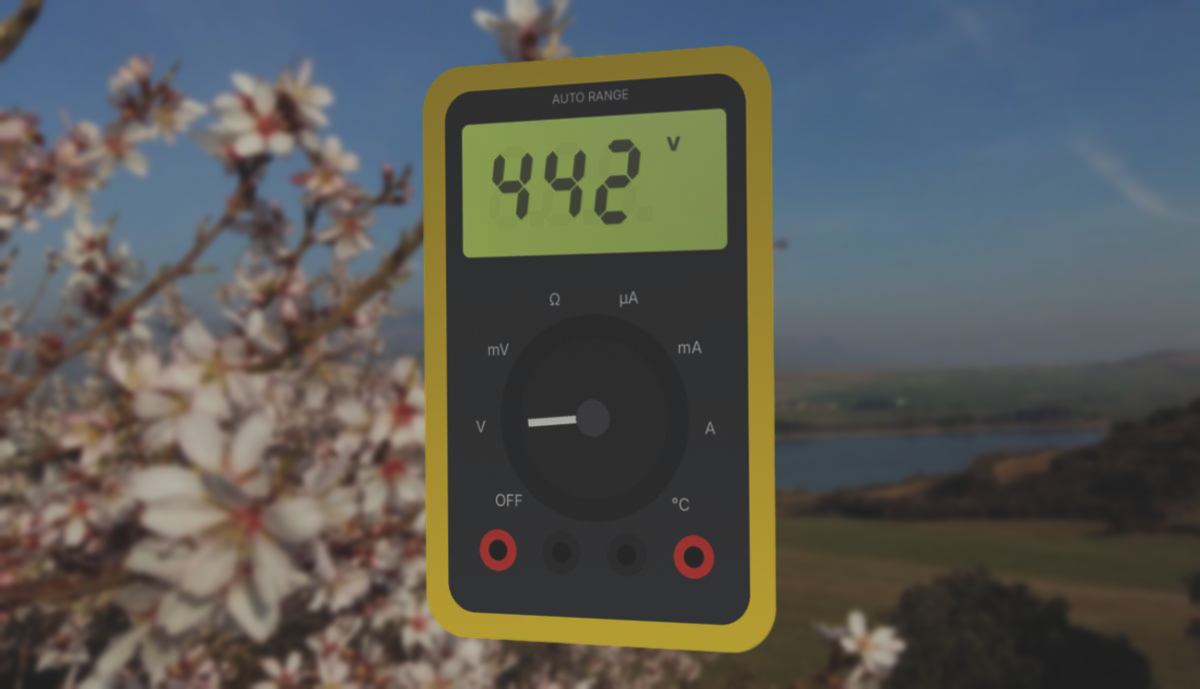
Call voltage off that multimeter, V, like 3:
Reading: 442
